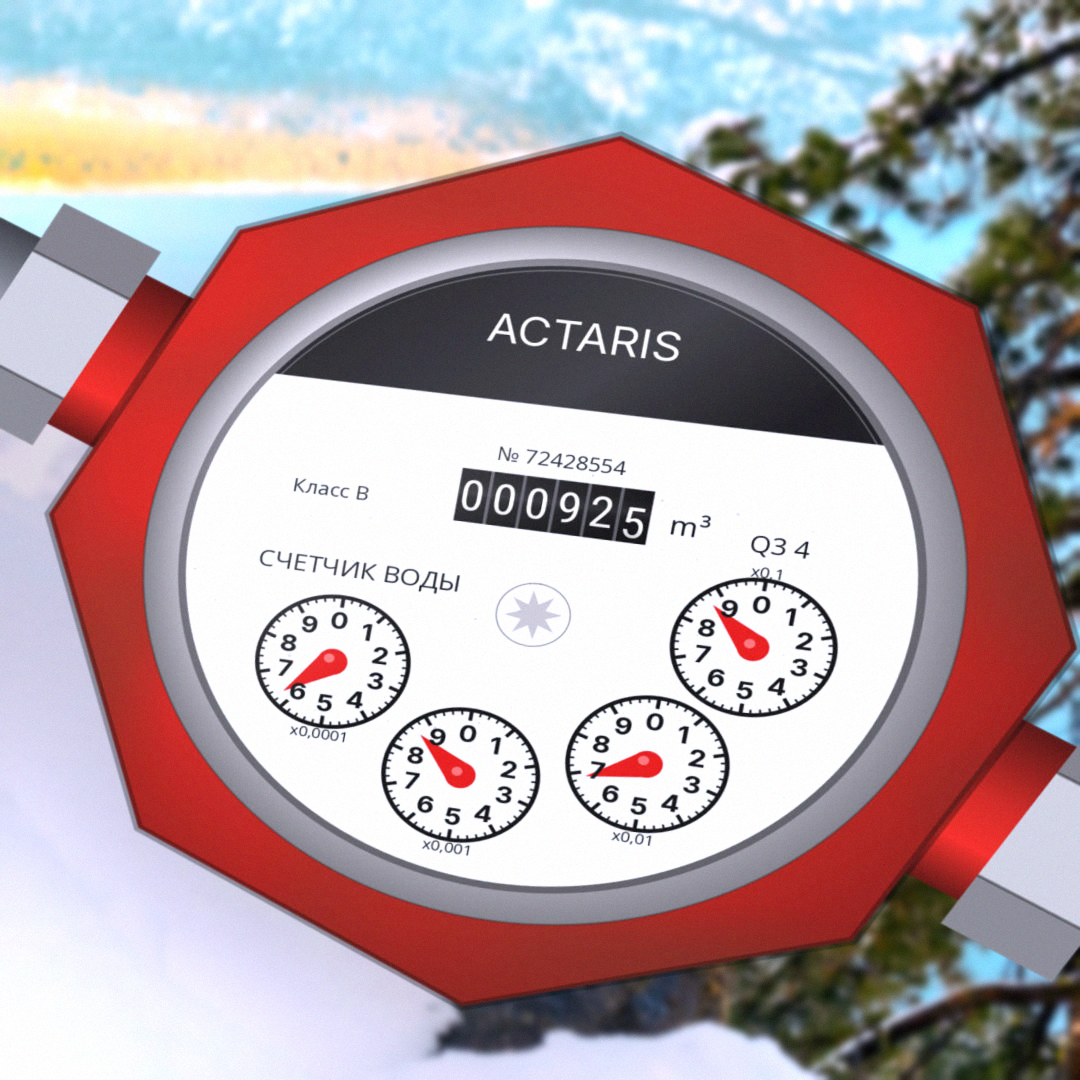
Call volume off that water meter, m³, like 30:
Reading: 924.8686
